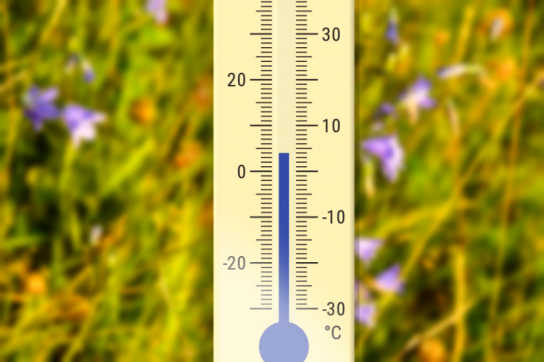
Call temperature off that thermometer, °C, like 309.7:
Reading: 4
